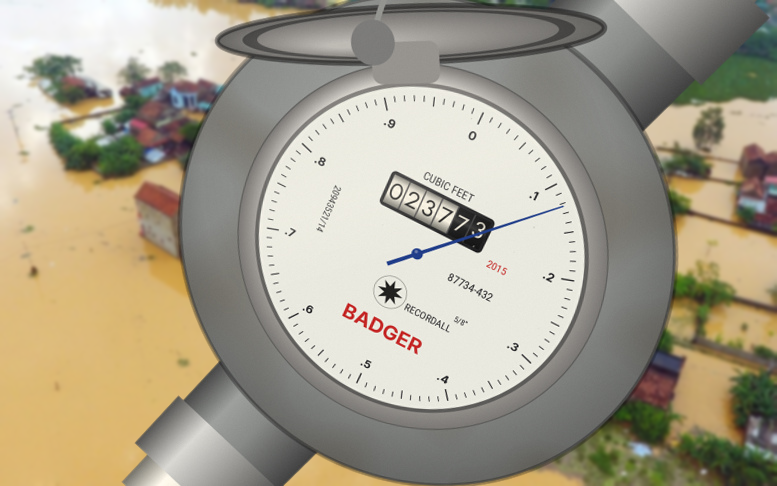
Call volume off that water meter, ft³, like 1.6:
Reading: 23773.12
